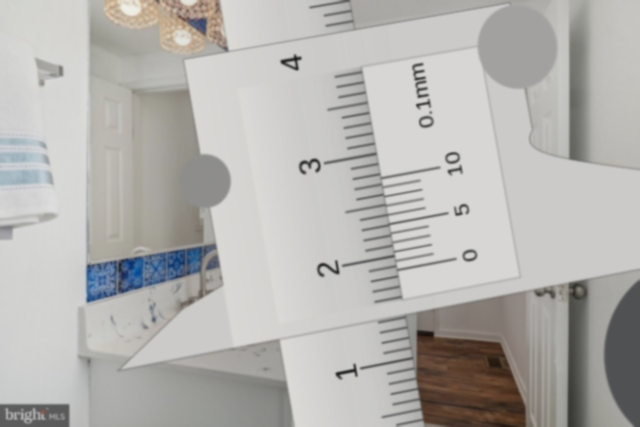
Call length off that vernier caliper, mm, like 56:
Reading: 18.6
